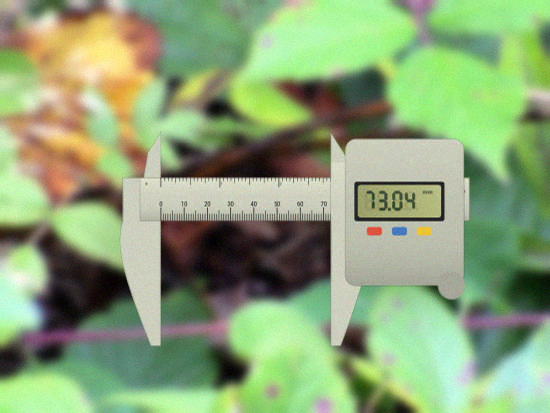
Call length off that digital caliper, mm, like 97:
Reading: 73.04
